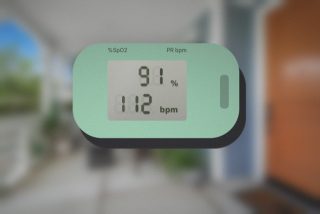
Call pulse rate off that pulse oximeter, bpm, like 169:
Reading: 112
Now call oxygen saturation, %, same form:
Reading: 91
